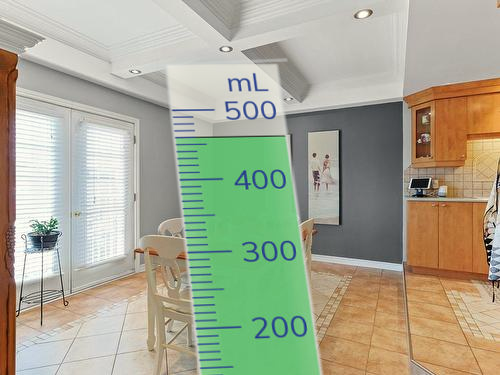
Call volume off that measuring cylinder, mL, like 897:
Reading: 460
